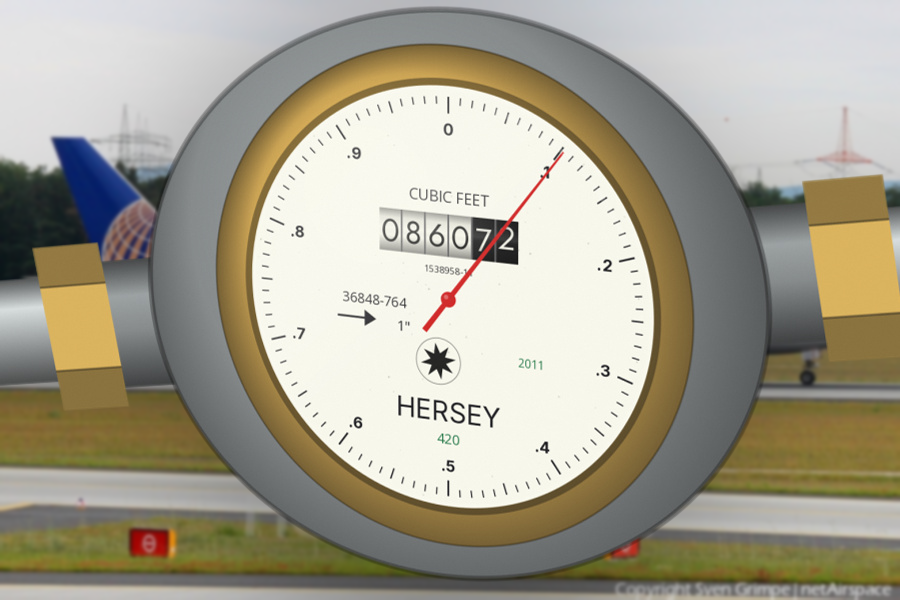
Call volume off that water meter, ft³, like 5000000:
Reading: 86072.10
